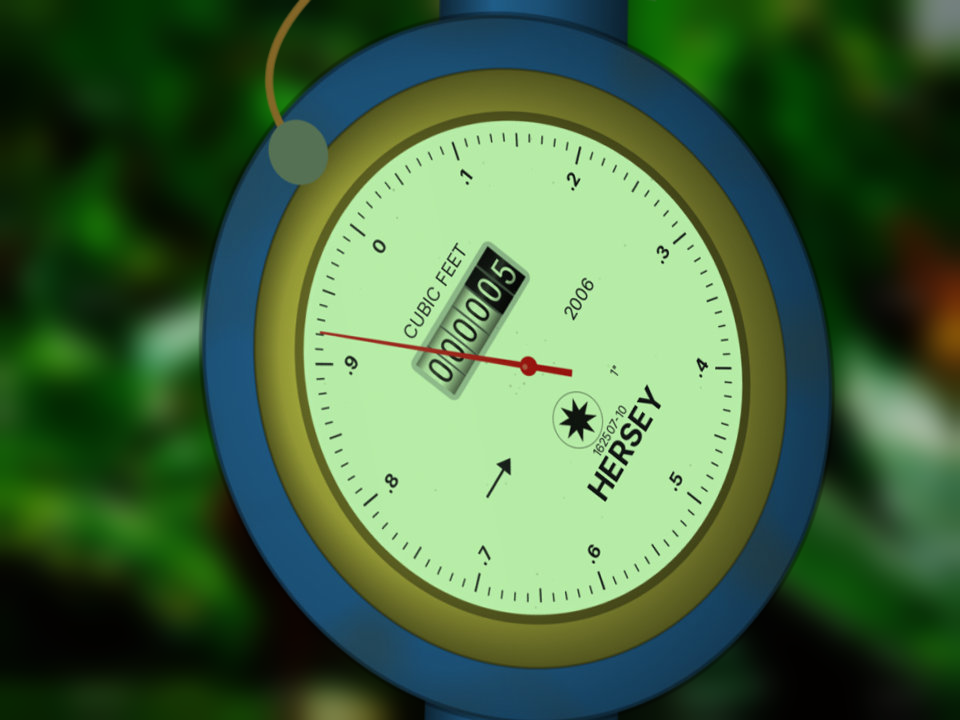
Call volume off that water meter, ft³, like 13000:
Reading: 4.92
